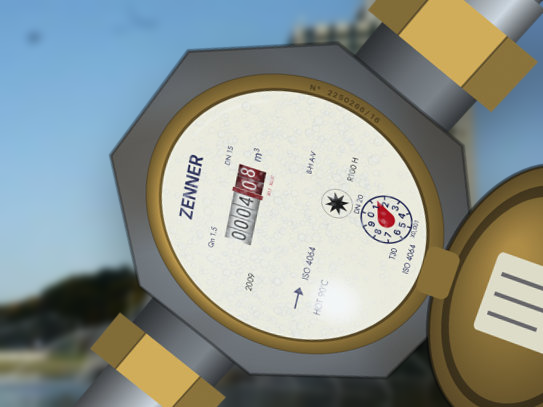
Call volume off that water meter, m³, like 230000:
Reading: 4.081
